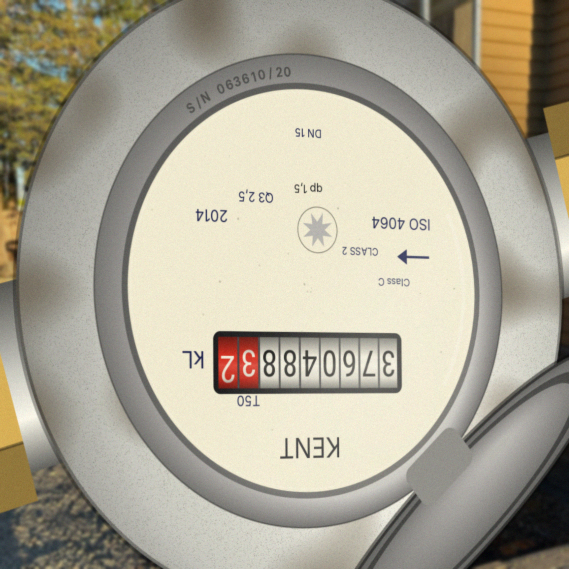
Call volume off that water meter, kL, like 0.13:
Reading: 3760488.32
